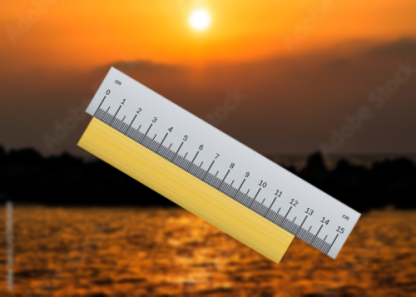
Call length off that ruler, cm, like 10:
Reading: 13
